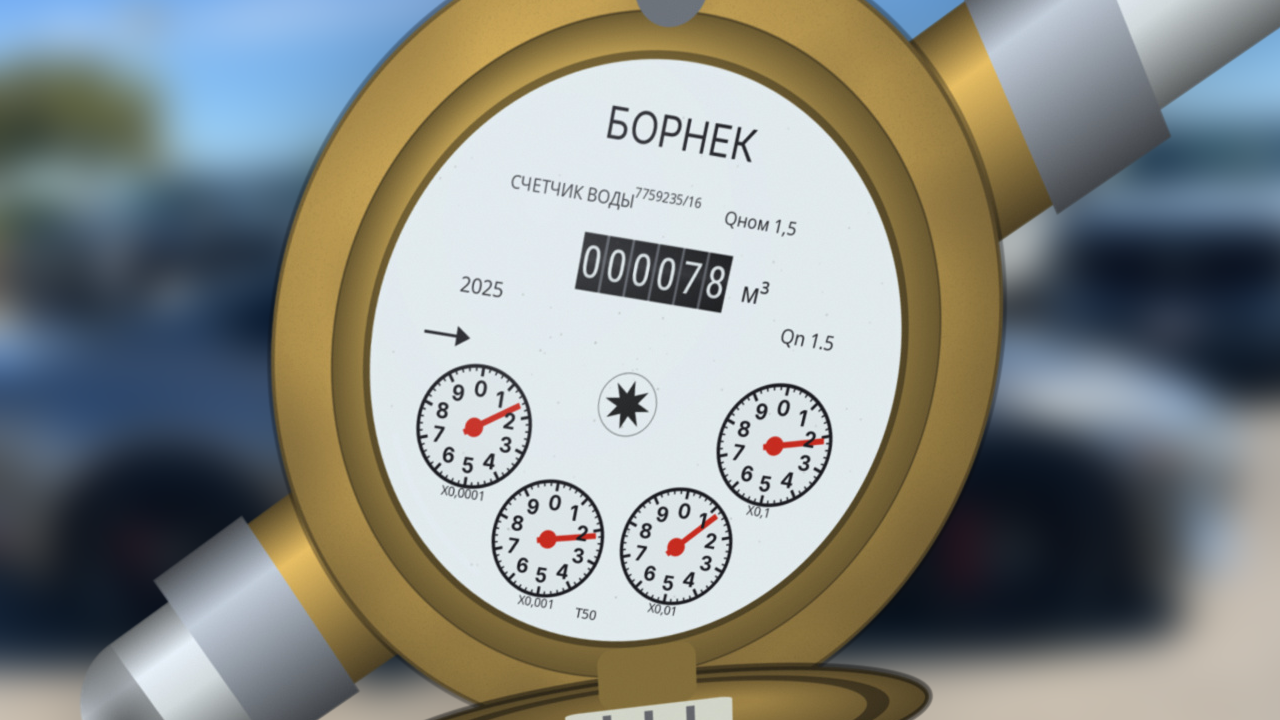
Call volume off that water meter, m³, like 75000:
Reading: 78.2121
